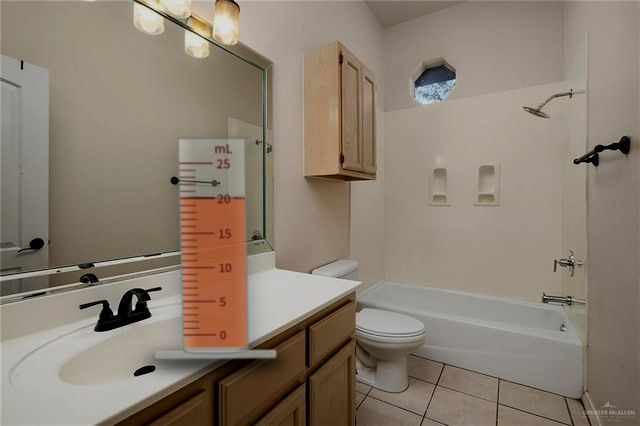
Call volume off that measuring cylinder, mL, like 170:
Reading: 20
